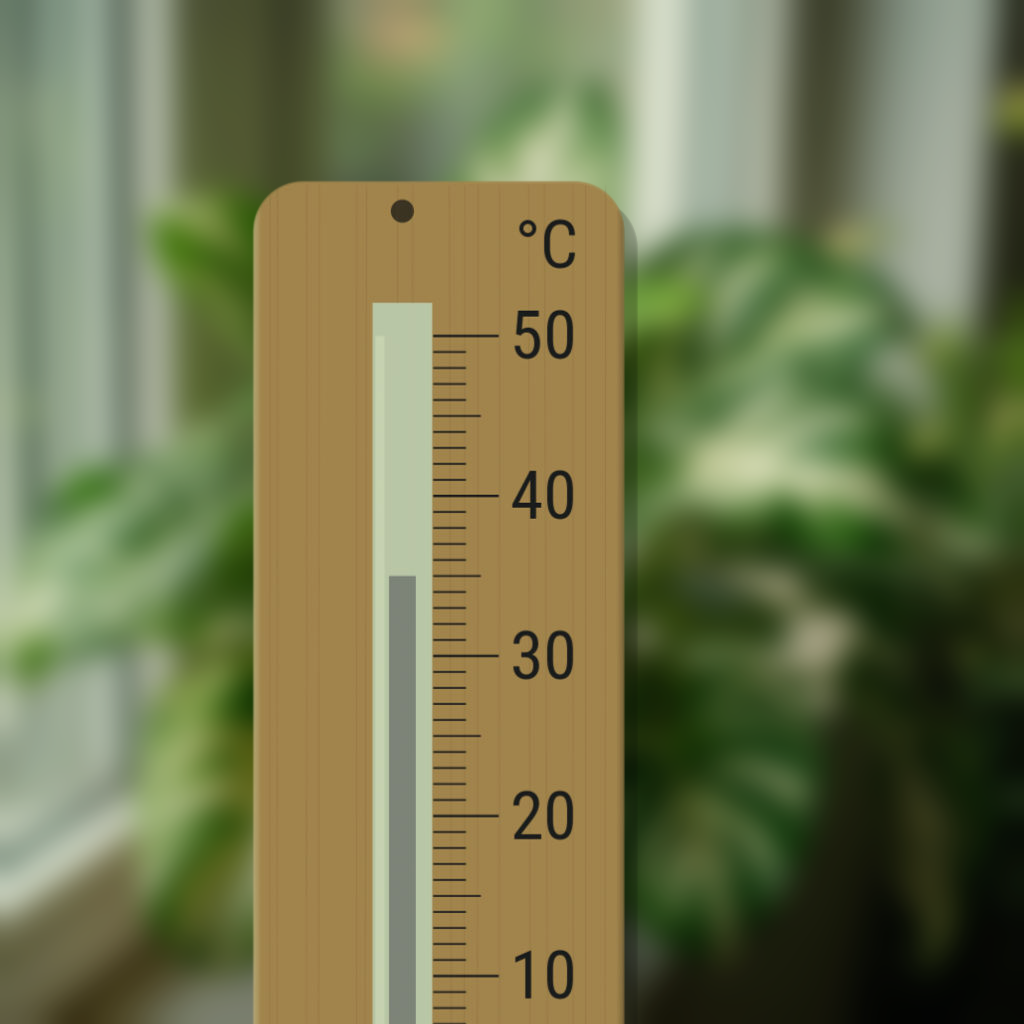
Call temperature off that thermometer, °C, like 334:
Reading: 35
